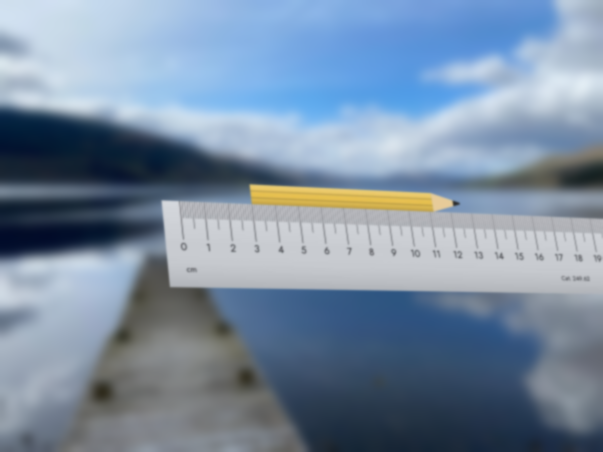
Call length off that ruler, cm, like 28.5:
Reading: 9.5
